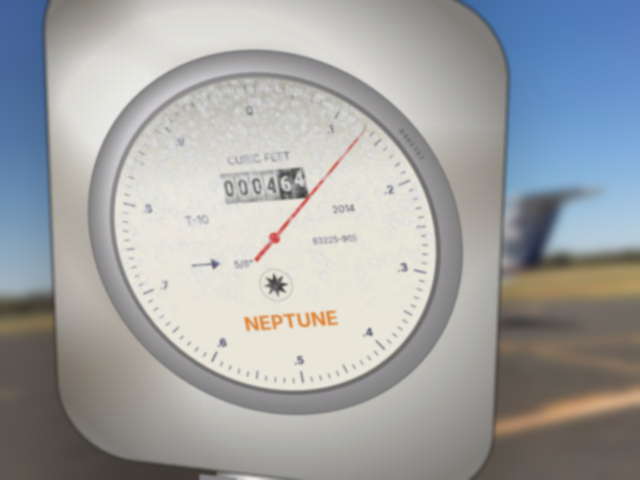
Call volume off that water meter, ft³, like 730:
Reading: 464.13
